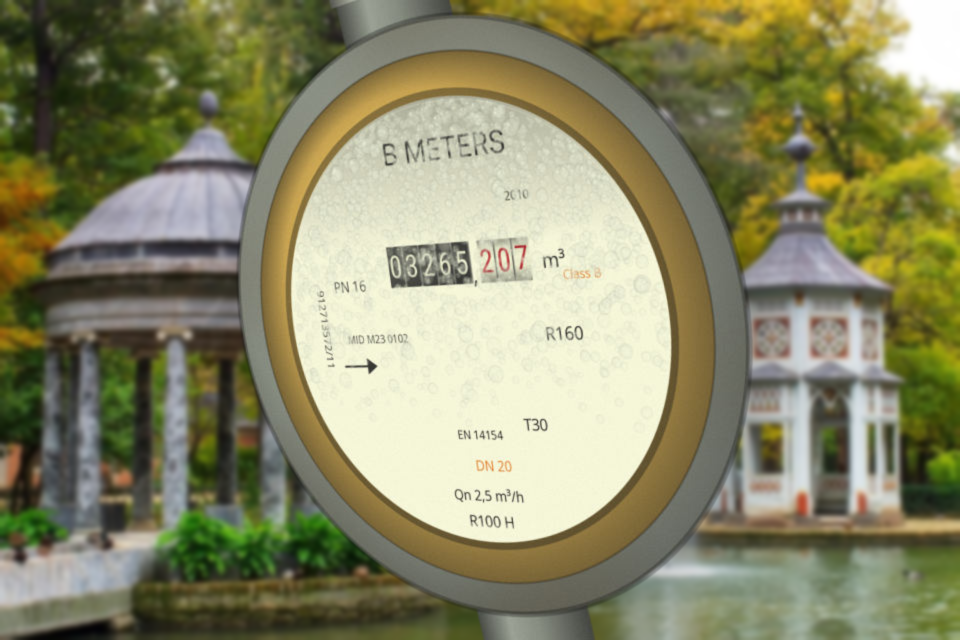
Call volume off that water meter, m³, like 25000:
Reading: 3265.207
